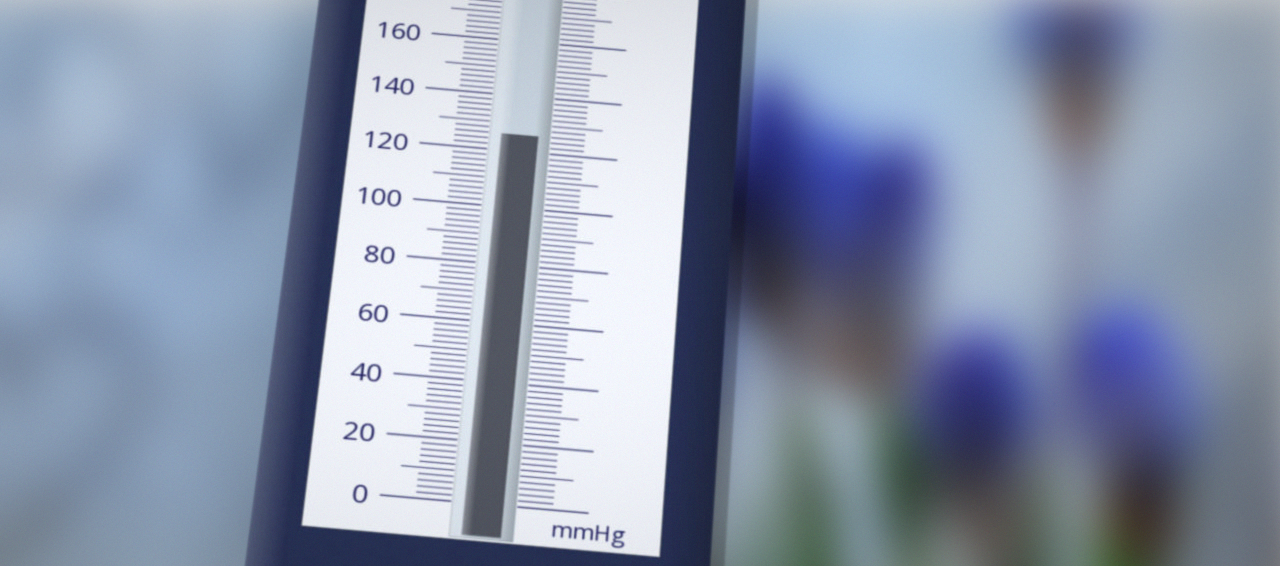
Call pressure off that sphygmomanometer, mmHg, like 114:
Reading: 126
